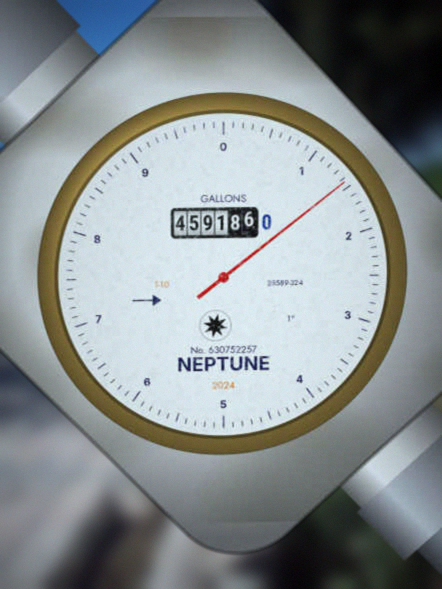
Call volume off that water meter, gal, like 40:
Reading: 4591861.4
